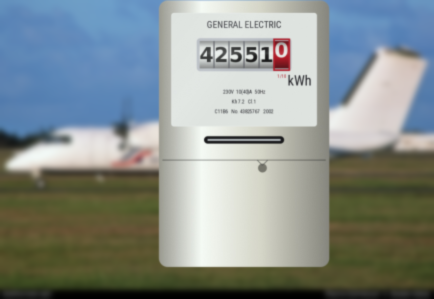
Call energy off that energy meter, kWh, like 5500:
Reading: 42551.0
